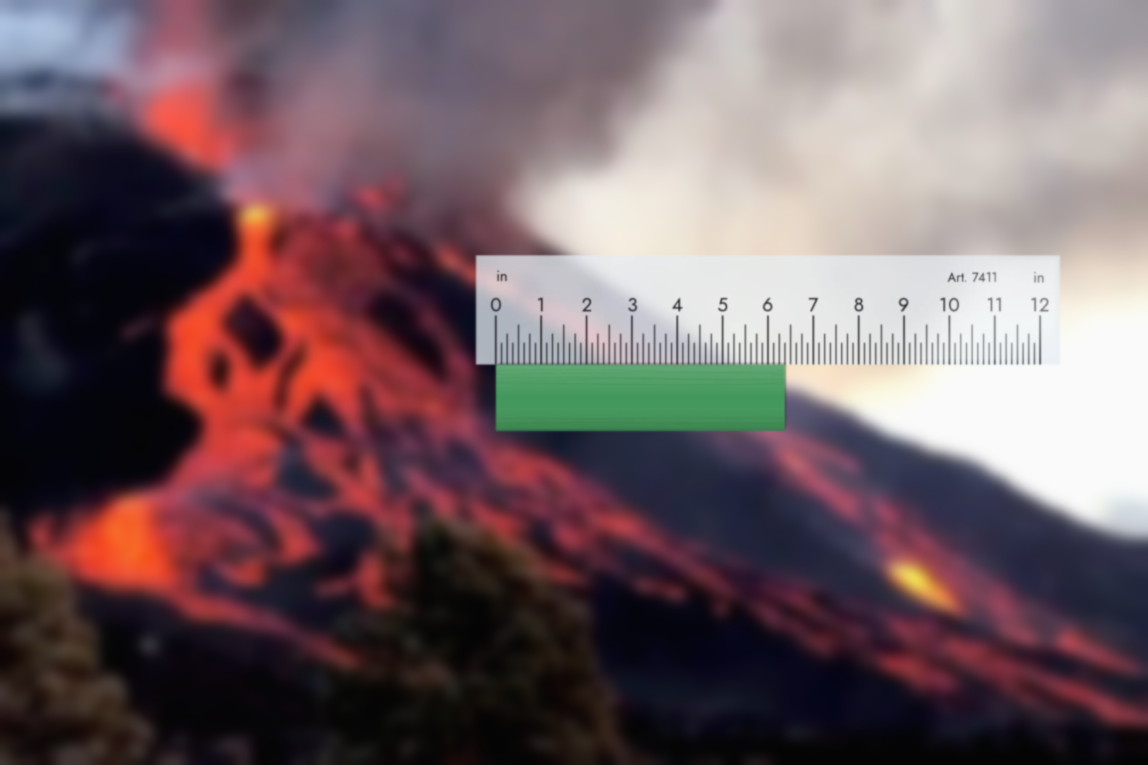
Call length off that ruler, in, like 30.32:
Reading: 6.375
